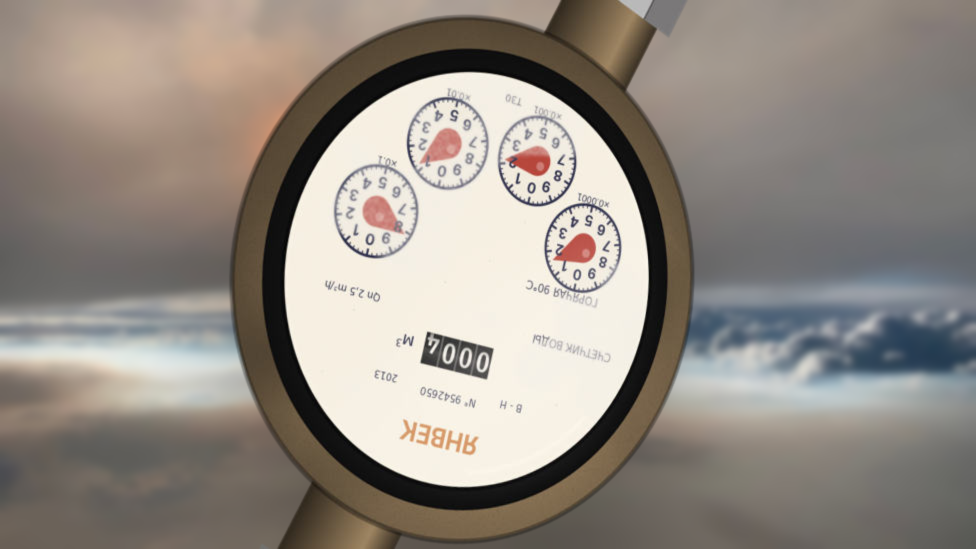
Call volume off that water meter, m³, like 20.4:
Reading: 3.8121
